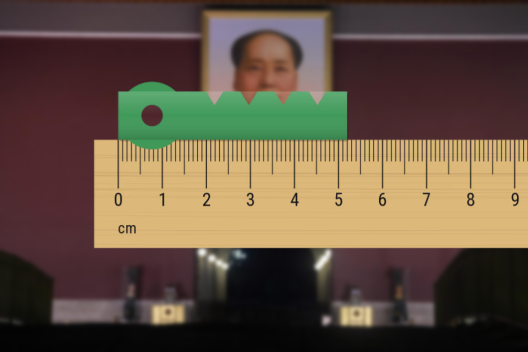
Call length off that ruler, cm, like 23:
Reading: 5.2
